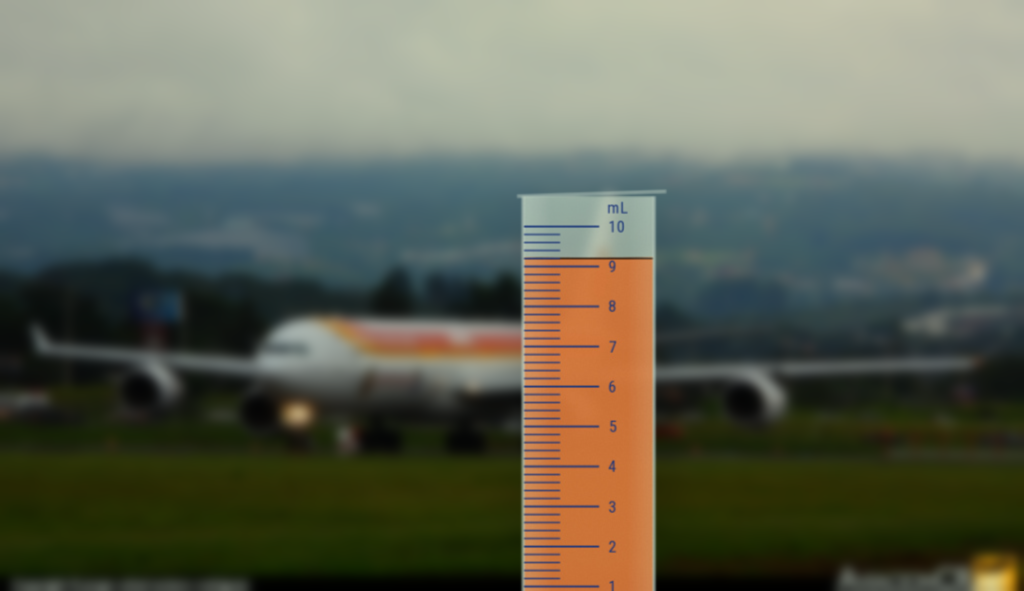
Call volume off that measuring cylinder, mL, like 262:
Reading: 9.2
